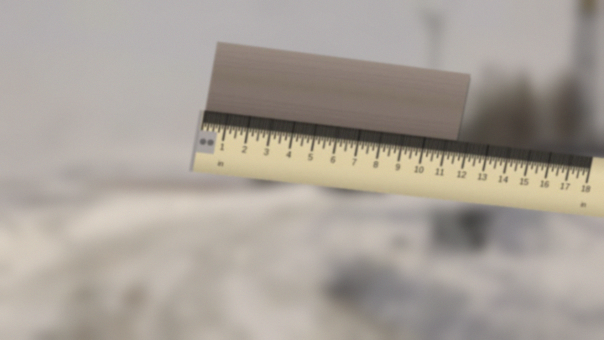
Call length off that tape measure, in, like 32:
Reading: 11.5
